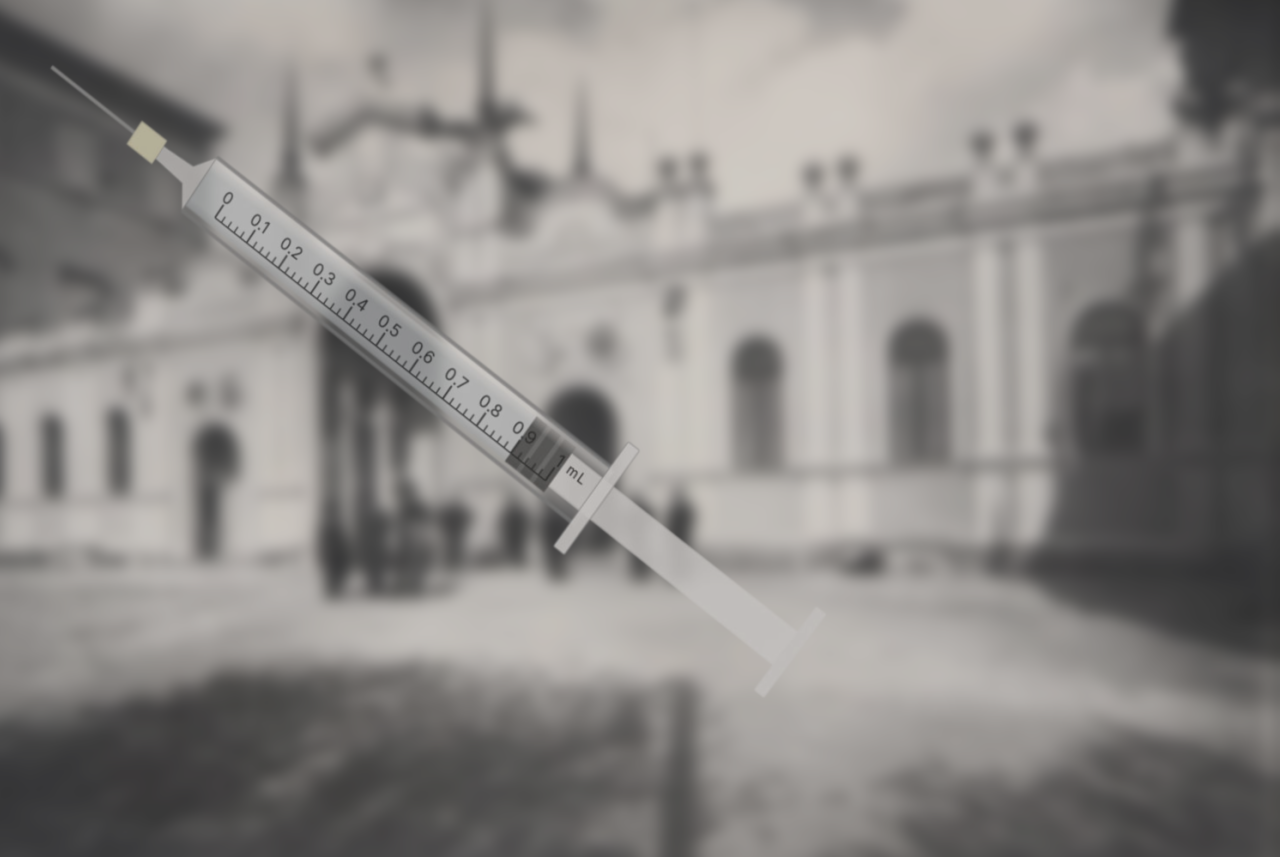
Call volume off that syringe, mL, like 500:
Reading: 0.9
